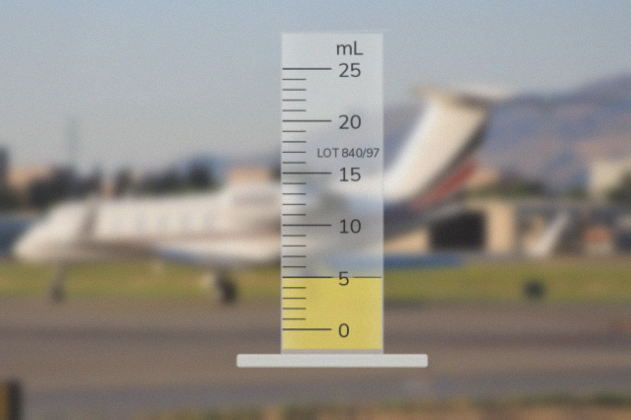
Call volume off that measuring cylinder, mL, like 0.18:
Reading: 5
